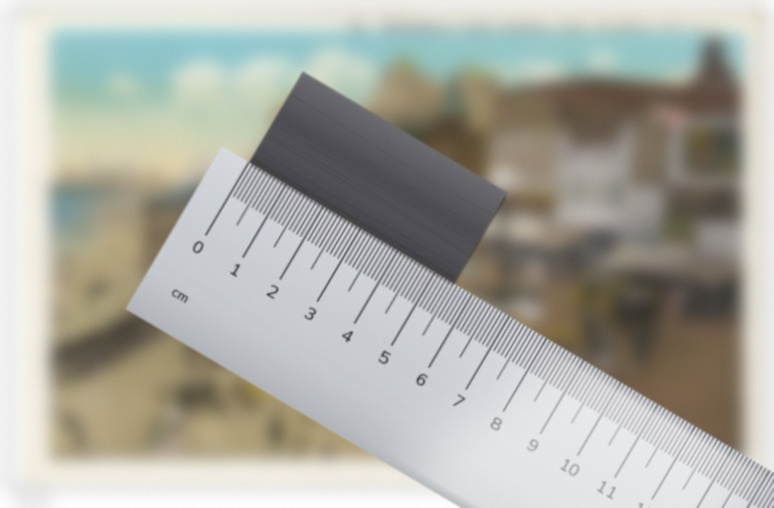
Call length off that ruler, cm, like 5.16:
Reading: 5.5
